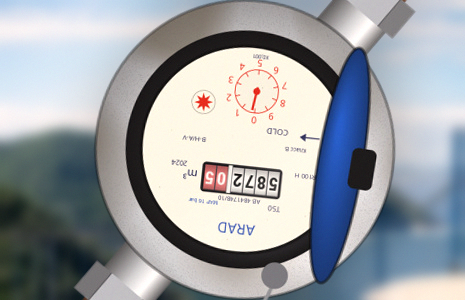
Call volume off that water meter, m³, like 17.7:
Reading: 5872.050
